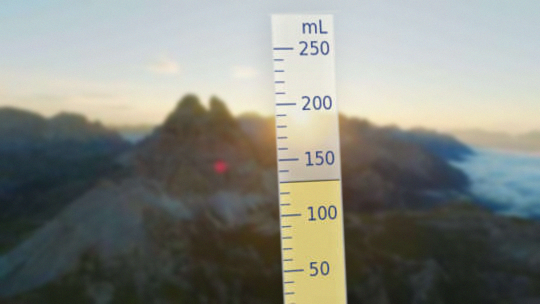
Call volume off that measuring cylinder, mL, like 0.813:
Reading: 130
